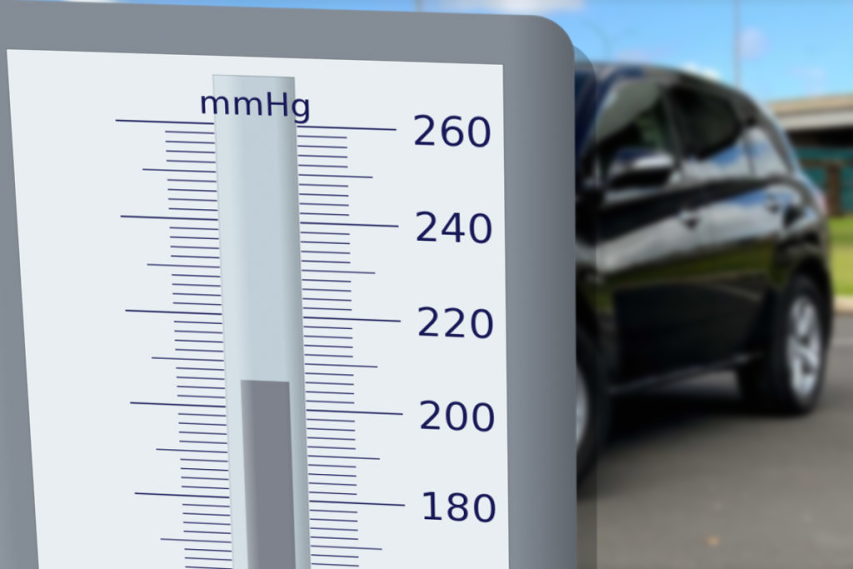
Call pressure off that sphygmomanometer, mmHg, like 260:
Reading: 206
